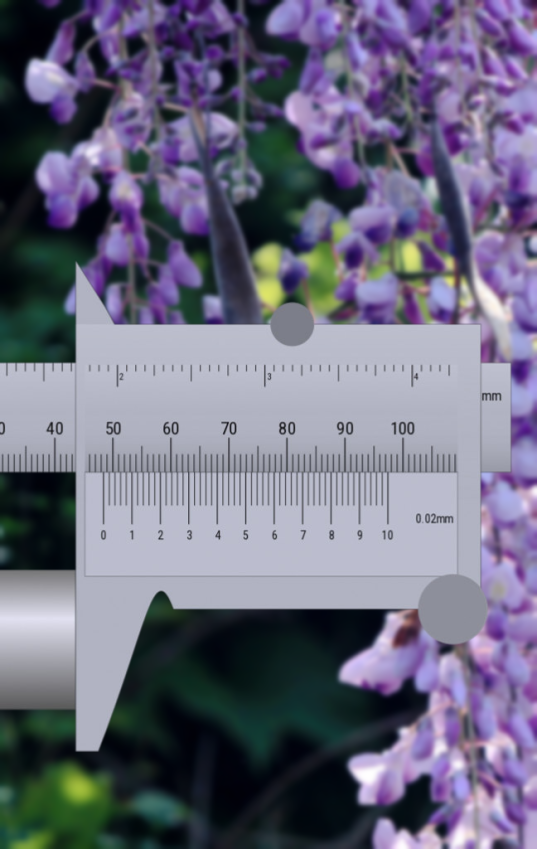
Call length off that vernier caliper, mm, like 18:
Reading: 48.4
